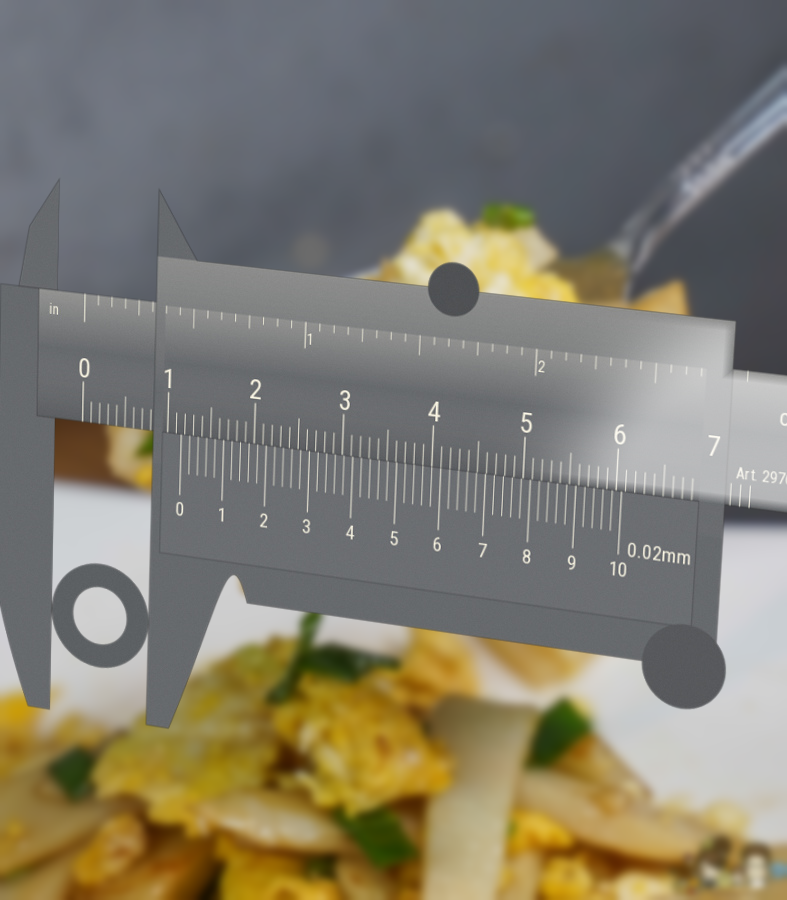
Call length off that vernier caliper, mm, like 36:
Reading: 11.6
